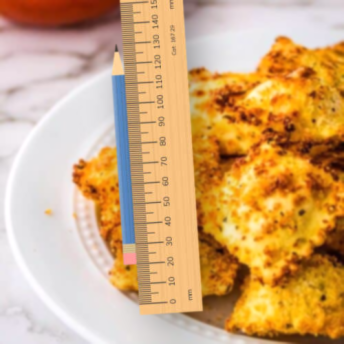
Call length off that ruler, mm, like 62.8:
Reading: 110
